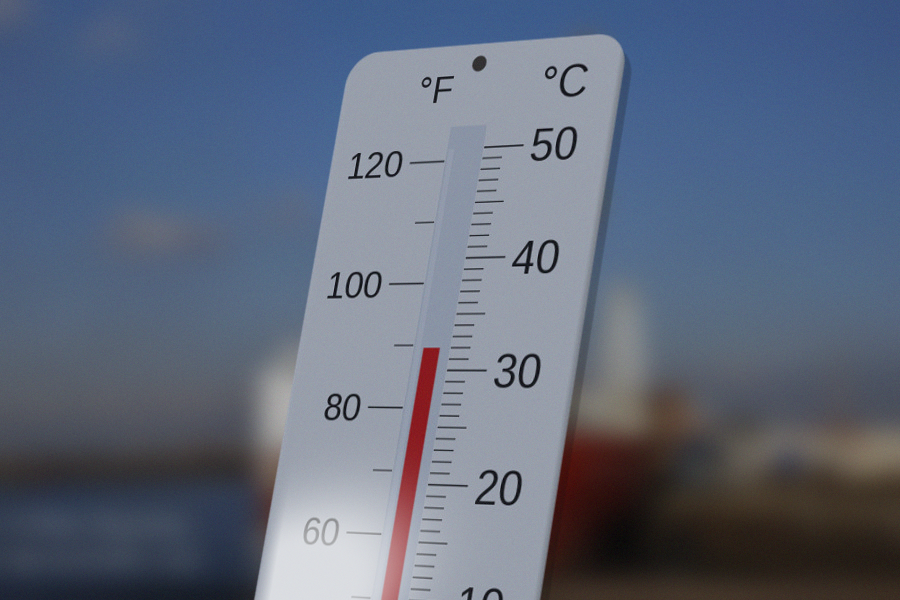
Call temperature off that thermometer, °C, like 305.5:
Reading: 32
